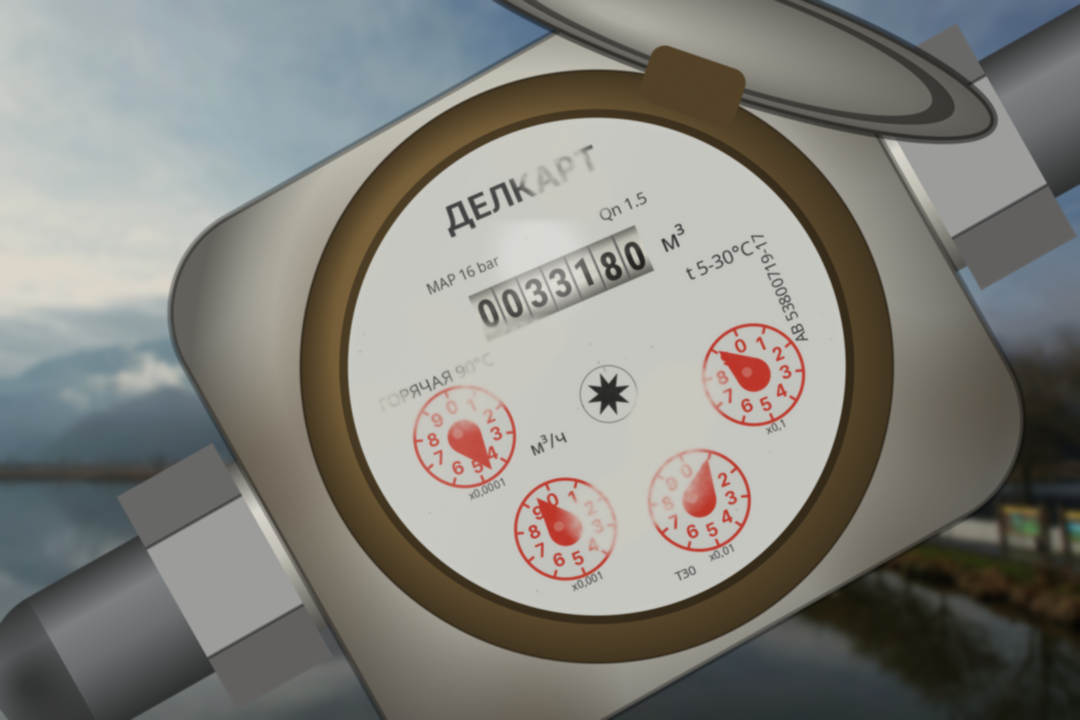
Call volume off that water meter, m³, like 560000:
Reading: 33179.9094
